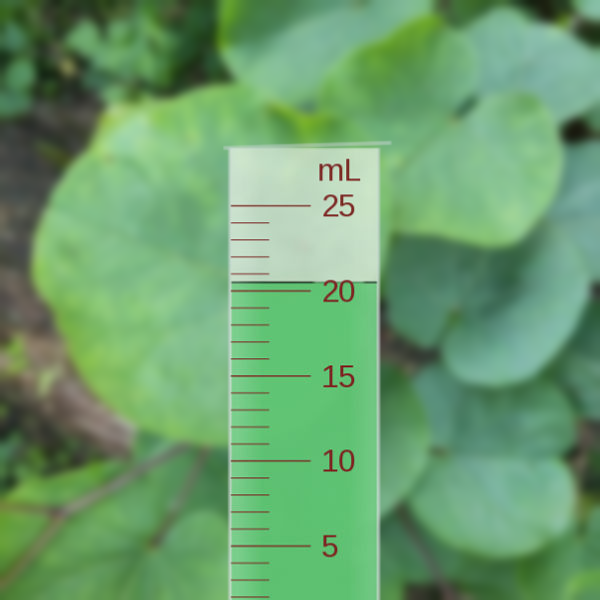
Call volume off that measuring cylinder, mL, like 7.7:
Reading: 20.5
